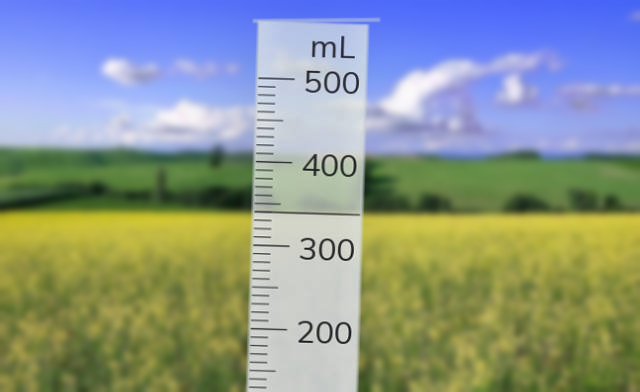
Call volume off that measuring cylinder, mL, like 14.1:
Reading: 340
